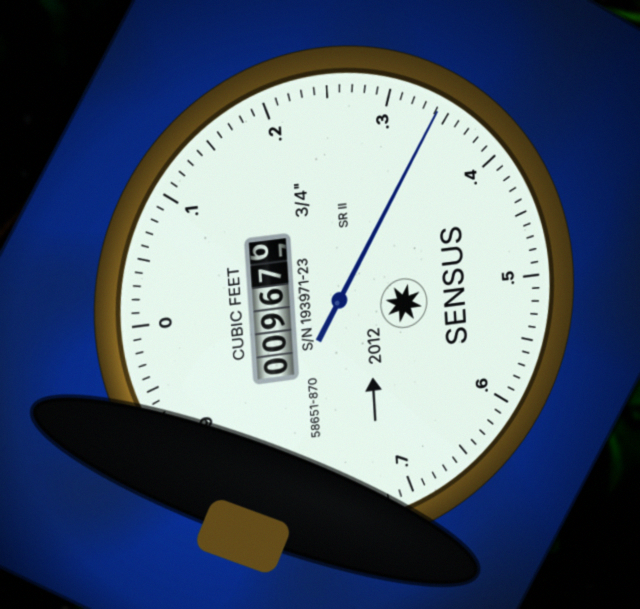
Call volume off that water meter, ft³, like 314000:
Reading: 9676.34
